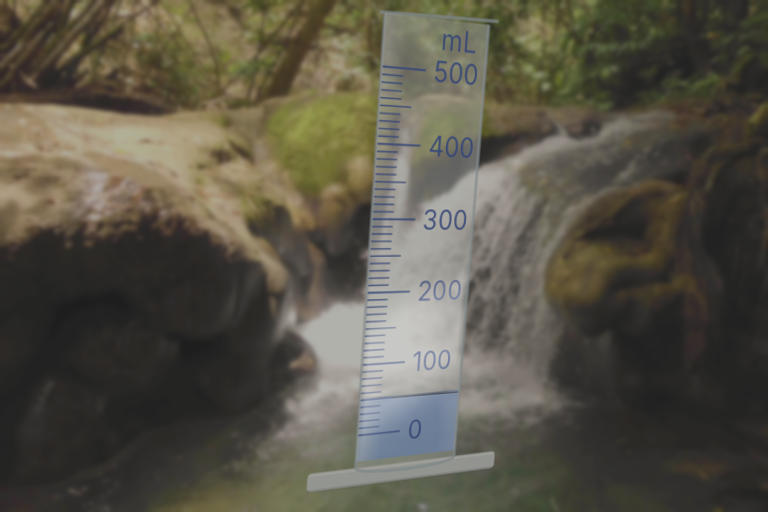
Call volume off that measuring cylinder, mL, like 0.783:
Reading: 50
